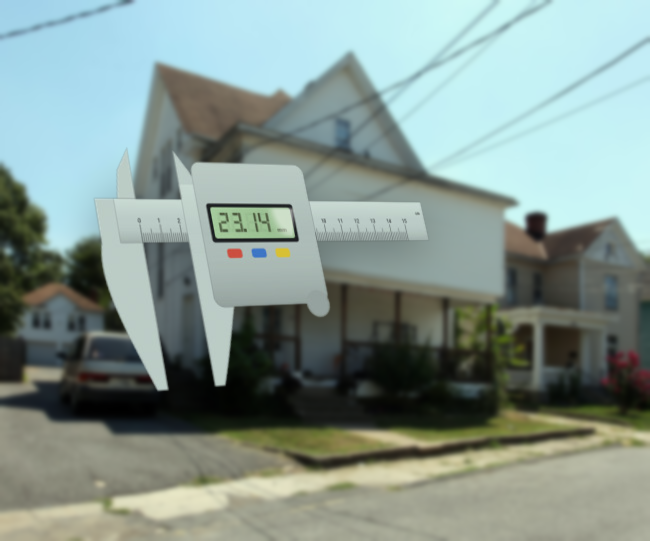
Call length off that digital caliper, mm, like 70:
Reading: 23.14
